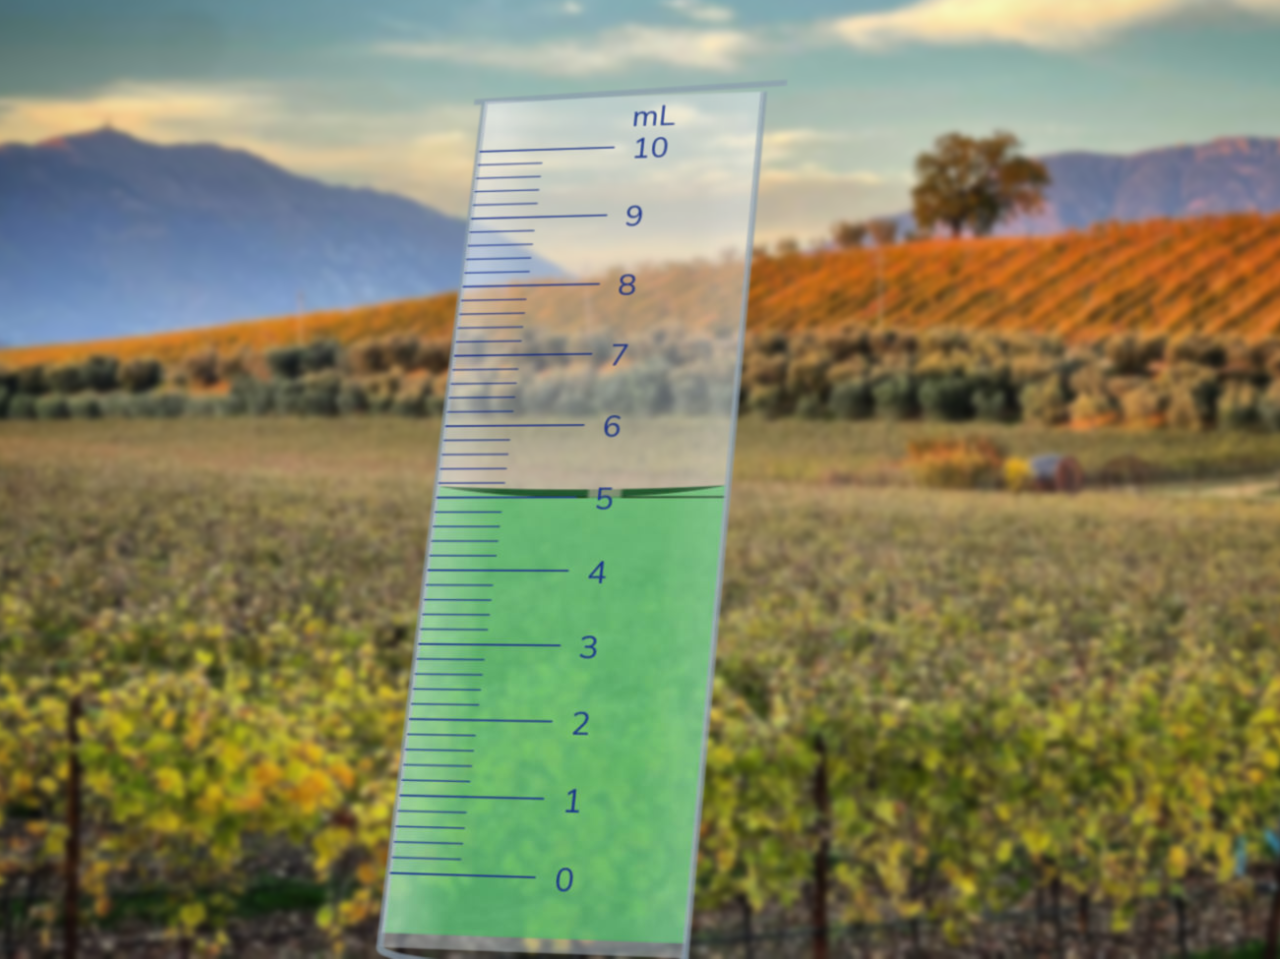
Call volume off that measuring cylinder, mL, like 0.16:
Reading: 5
